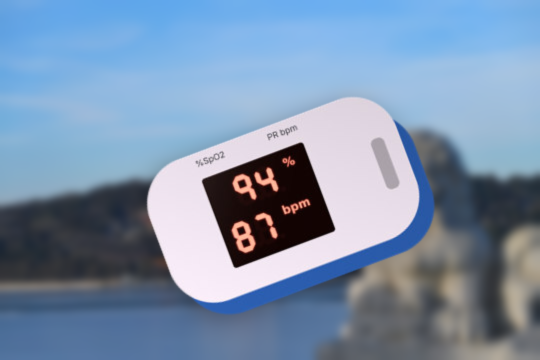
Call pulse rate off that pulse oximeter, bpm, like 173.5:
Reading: 87
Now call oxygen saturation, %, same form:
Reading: 94
